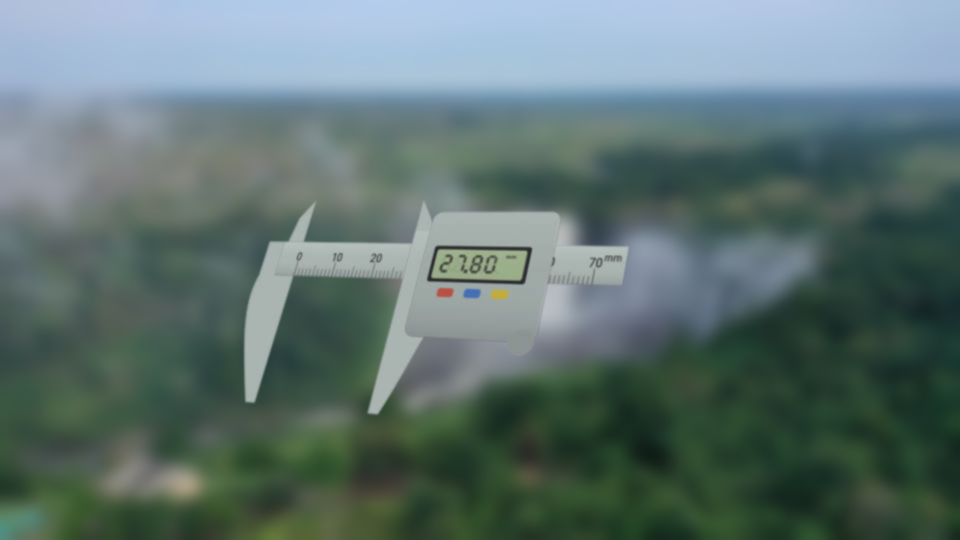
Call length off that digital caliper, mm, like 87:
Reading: 27.80
